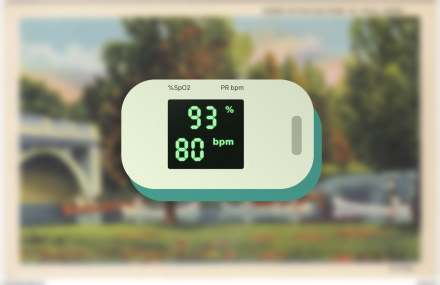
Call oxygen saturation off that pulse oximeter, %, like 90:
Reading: 93
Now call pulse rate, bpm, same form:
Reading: 80
